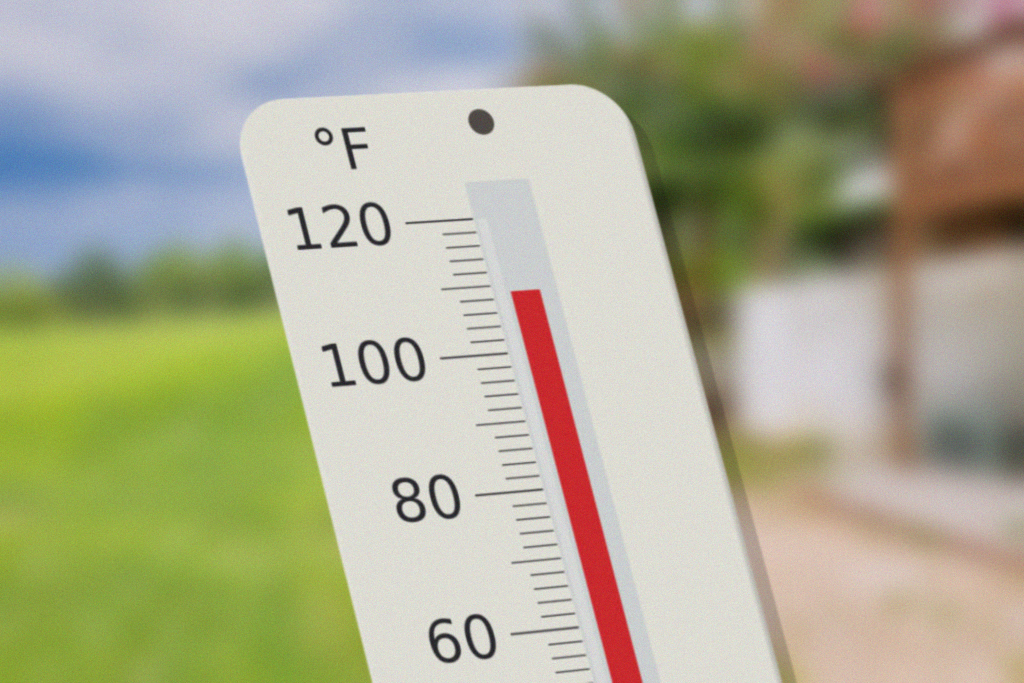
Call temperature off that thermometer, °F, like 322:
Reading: 109
